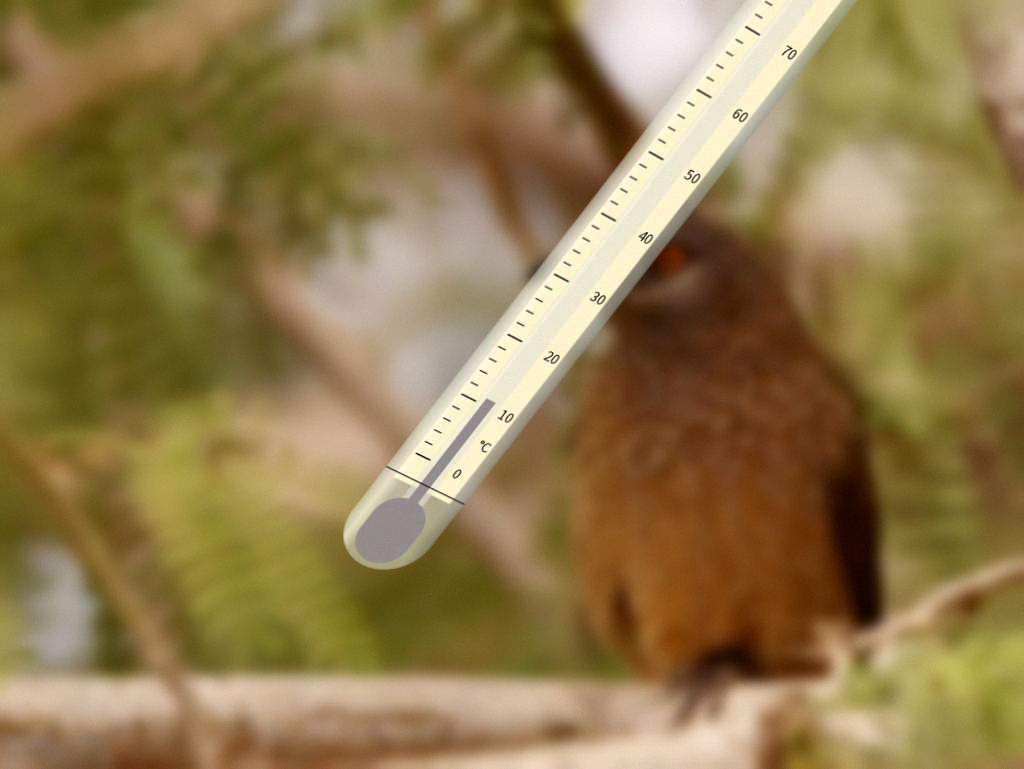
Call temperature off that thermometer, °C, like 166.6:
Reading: 11
